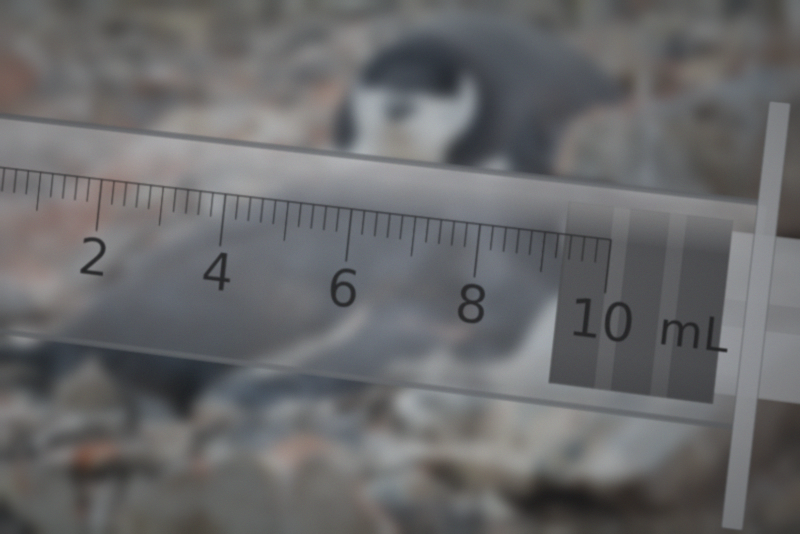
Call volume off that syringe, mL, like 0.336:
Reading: 9.3
